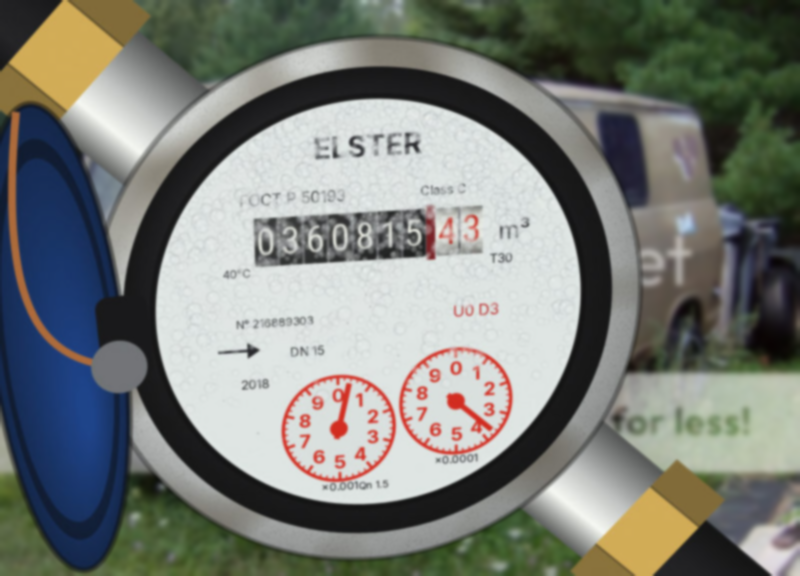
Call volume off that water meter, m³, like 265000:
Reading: 360815.4303
